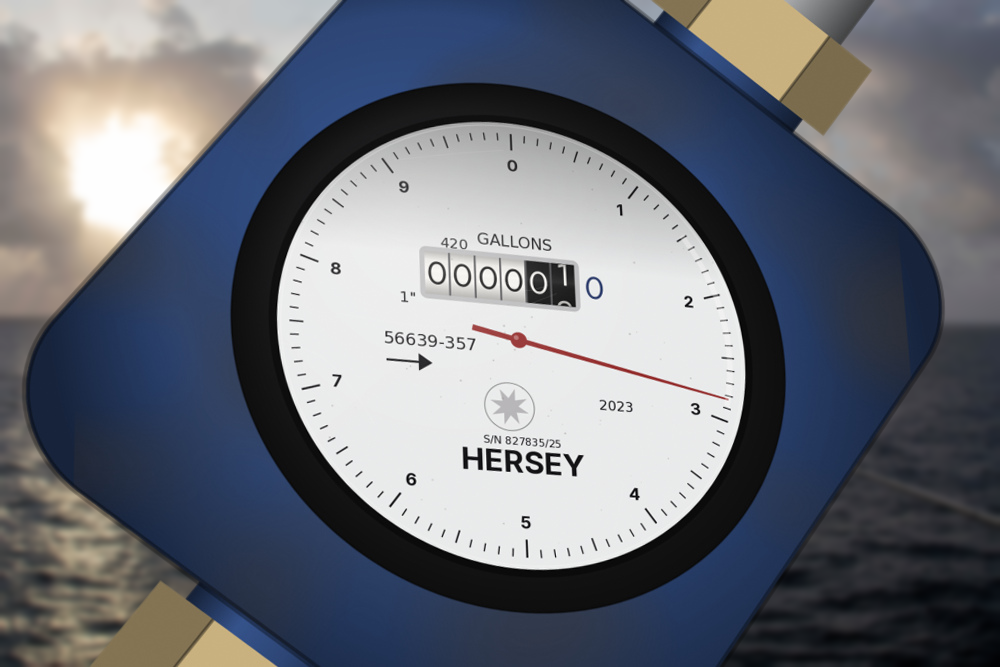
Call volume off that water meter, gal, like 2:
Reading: 12.8
